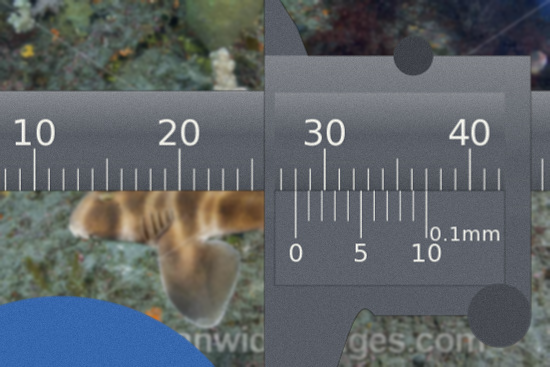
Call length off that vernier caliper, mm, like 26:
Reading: 28.0
